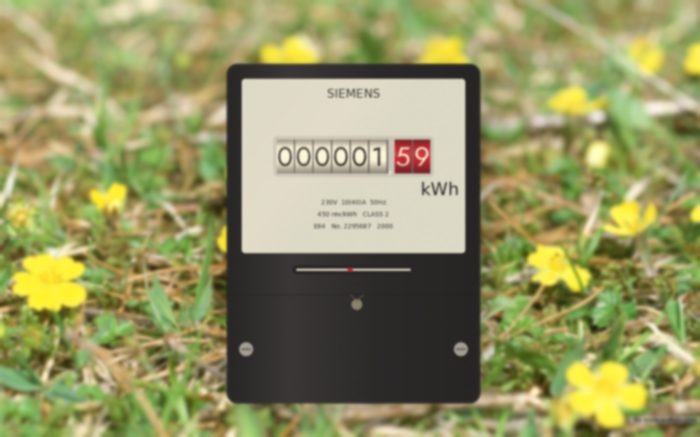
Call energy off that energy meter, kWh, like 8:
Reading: 1.59
